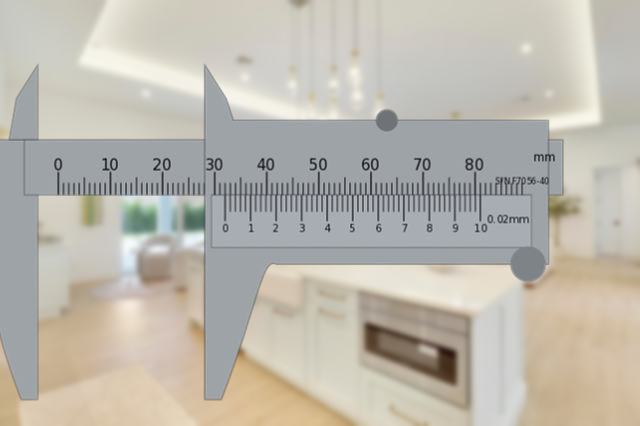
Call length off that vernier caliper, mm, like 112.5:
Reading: 32.0
